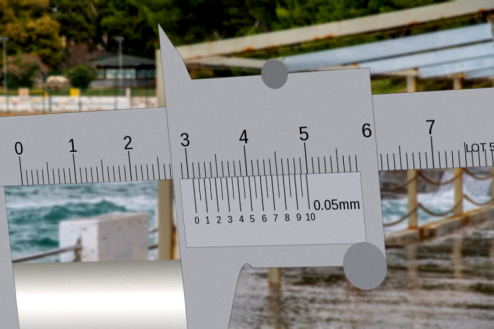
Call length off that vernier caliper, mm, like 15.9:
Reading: 30.8
